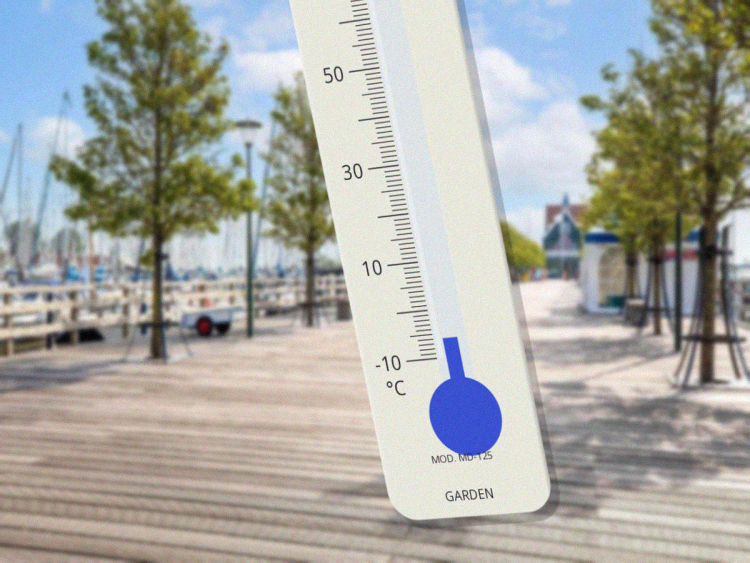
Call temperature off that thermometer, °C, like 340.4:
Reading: -6
